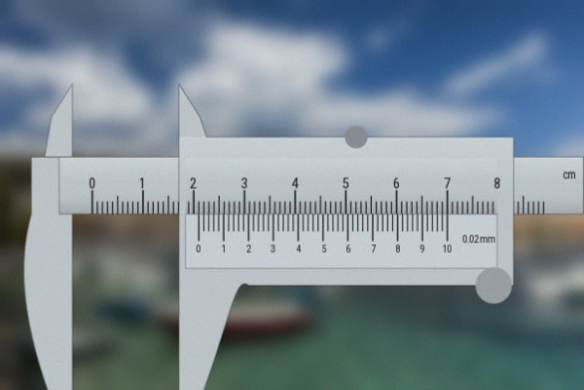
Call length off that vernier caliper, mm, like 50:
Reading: 21.0
